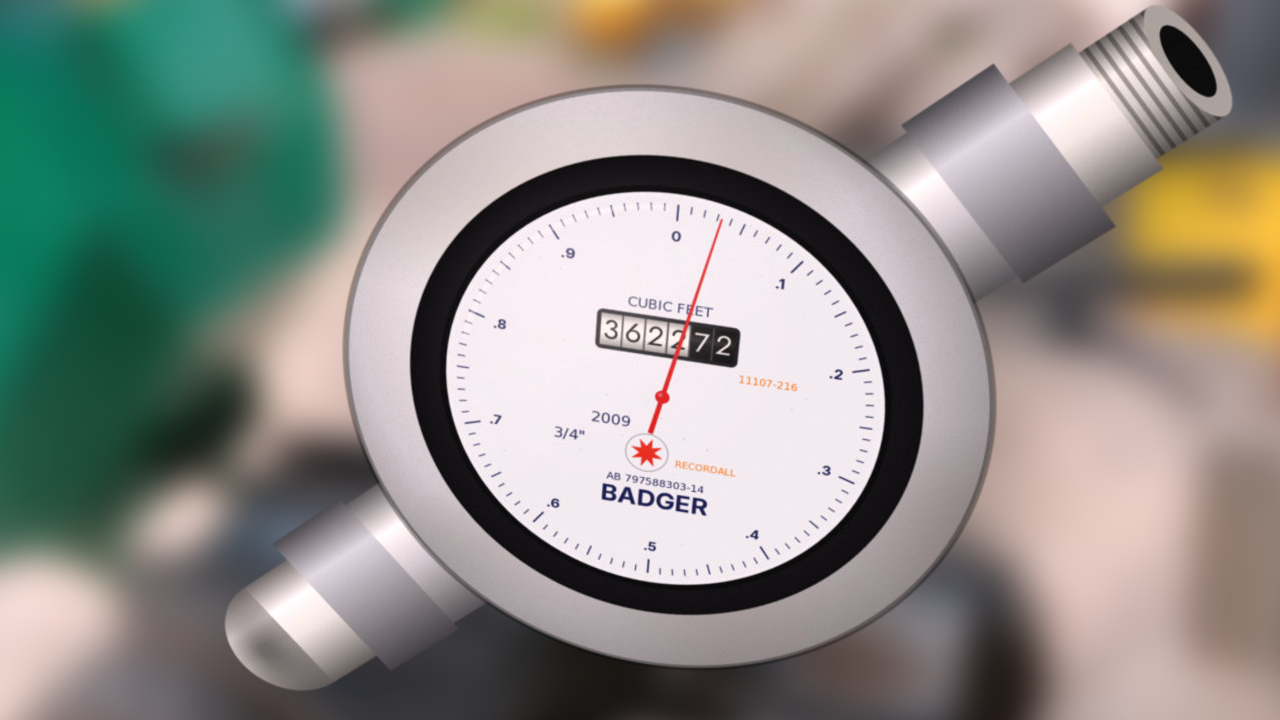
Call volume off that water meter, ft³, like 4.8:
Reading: 362272.03
